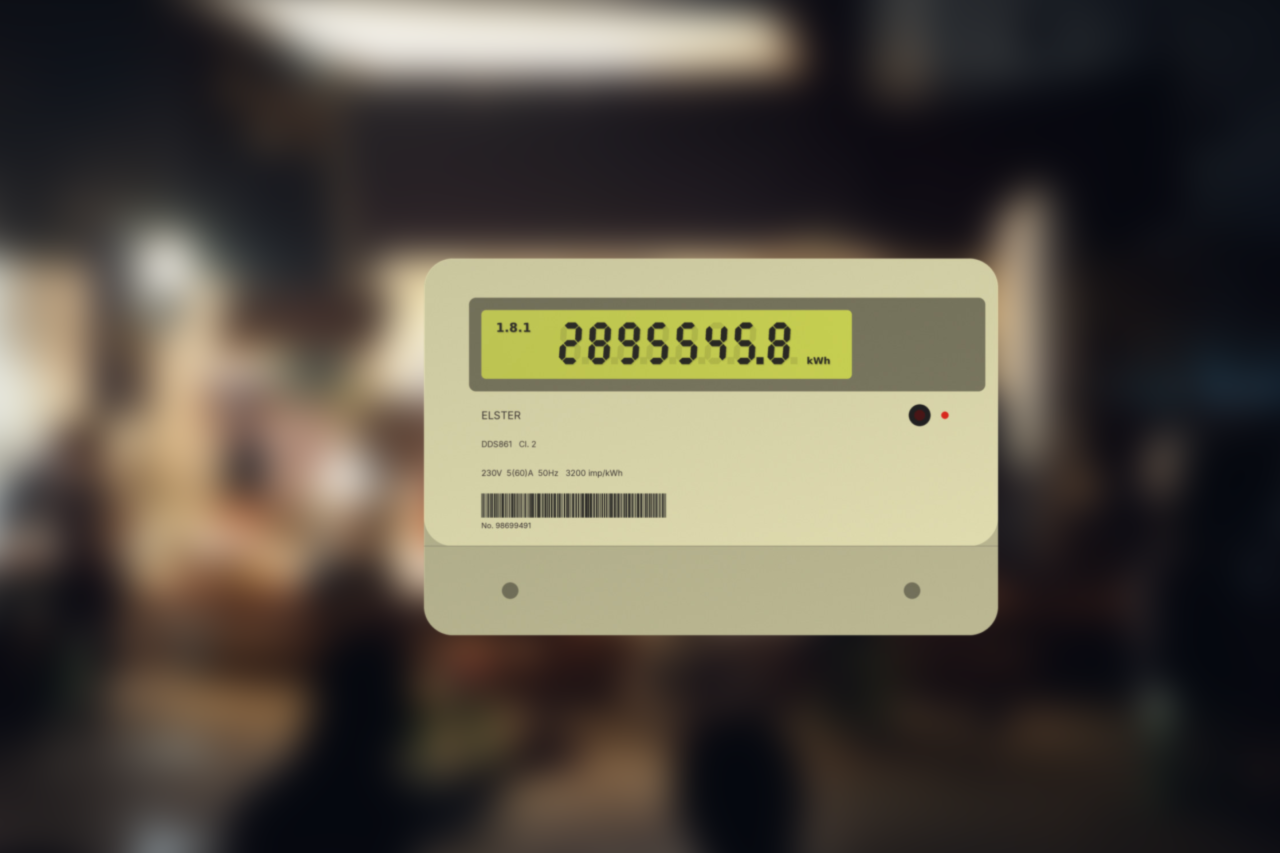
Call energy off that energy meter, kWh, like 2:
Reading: 2895545.8
